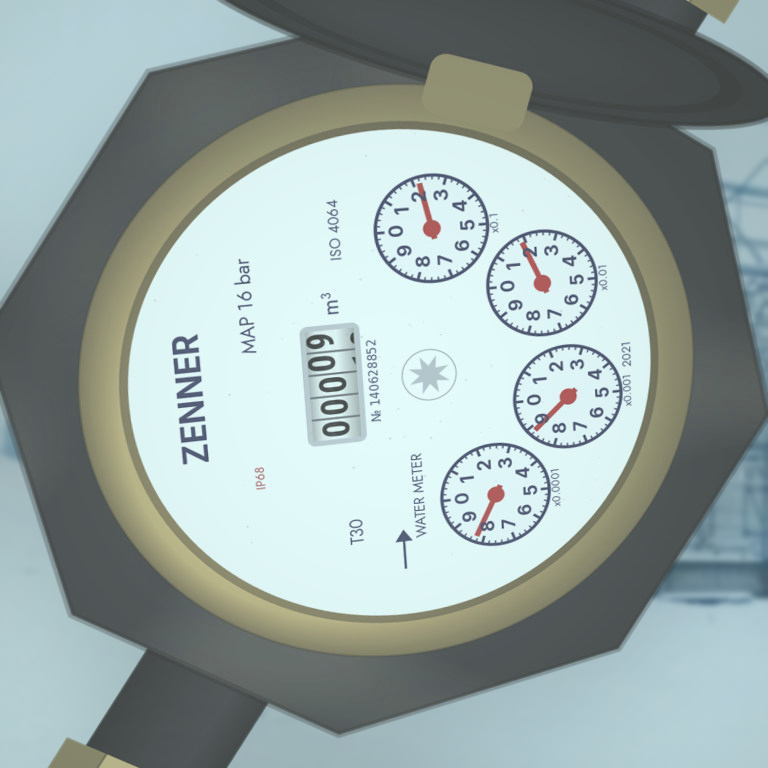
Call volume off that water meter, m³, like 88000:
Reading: 9.2188
